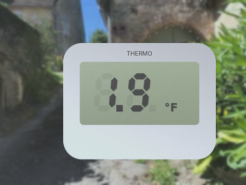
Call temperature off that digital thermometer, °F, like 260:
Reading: 1.9
